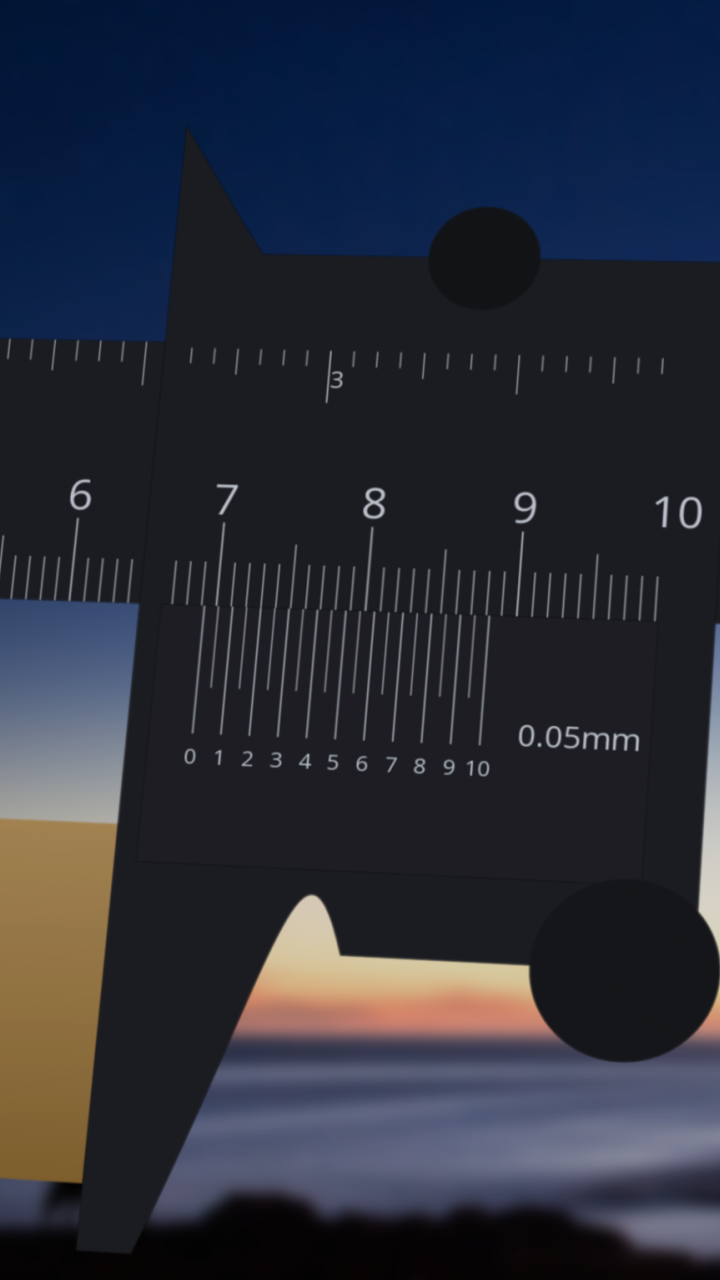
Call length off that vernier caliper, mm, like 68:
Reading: 69.2
